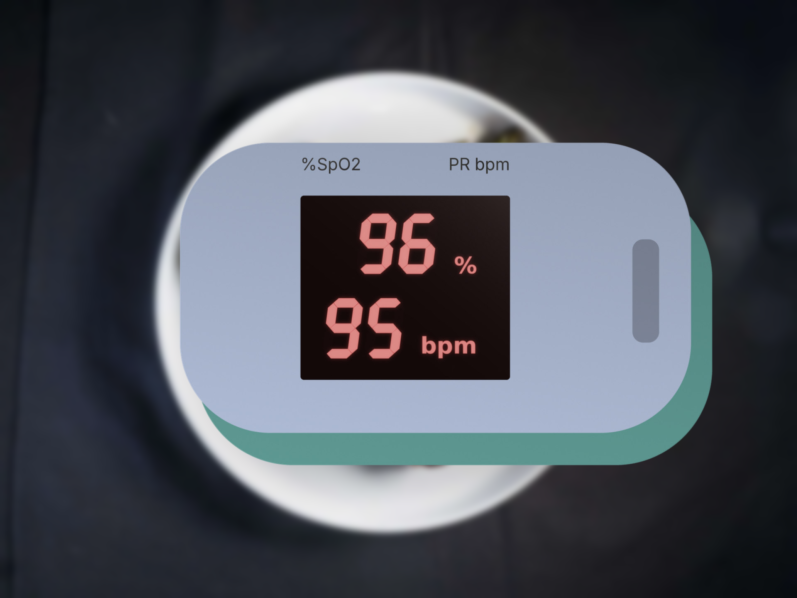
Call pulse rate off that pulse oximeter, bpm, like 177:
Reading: 95
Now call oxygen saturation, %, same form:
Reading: 96
